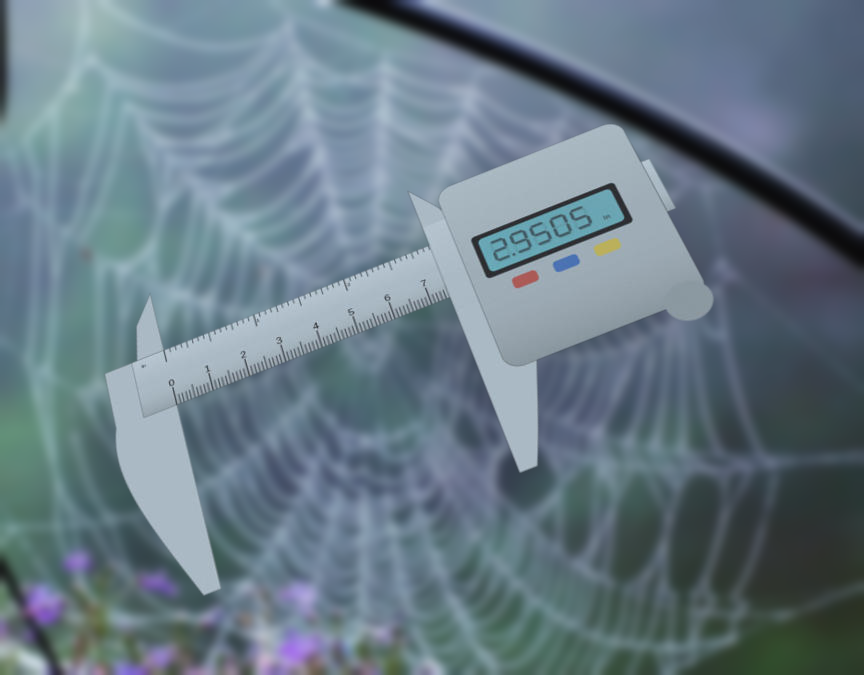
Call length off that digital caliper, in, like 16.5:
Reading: 2.9505
